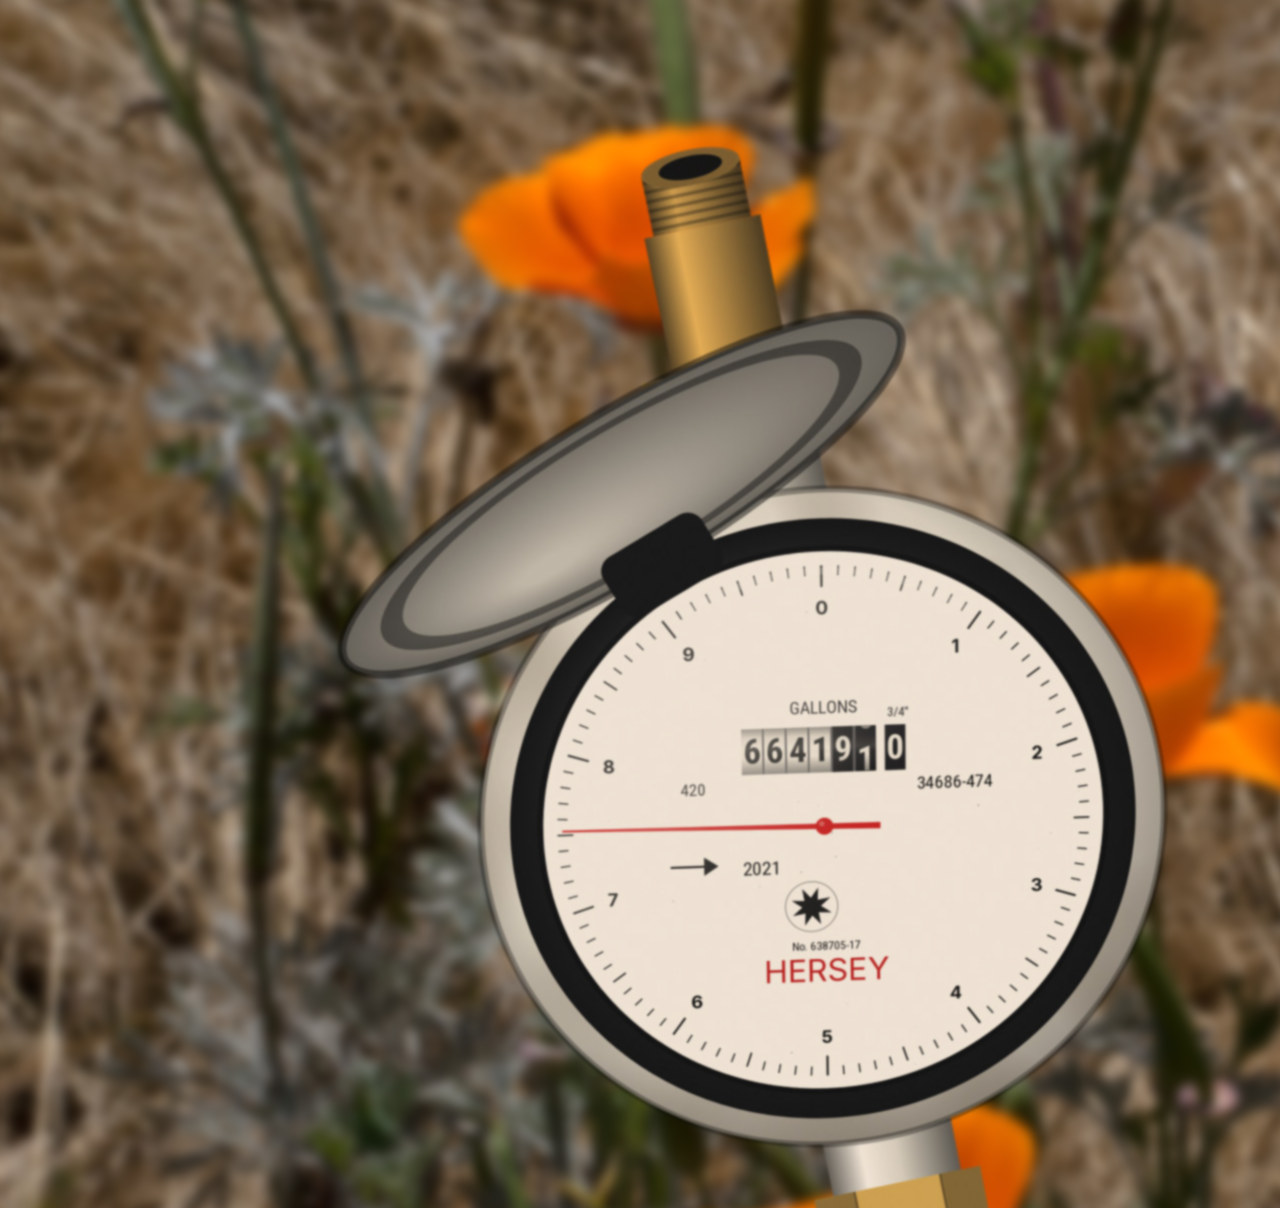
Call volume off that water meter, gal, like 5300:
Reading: 6641907.5
